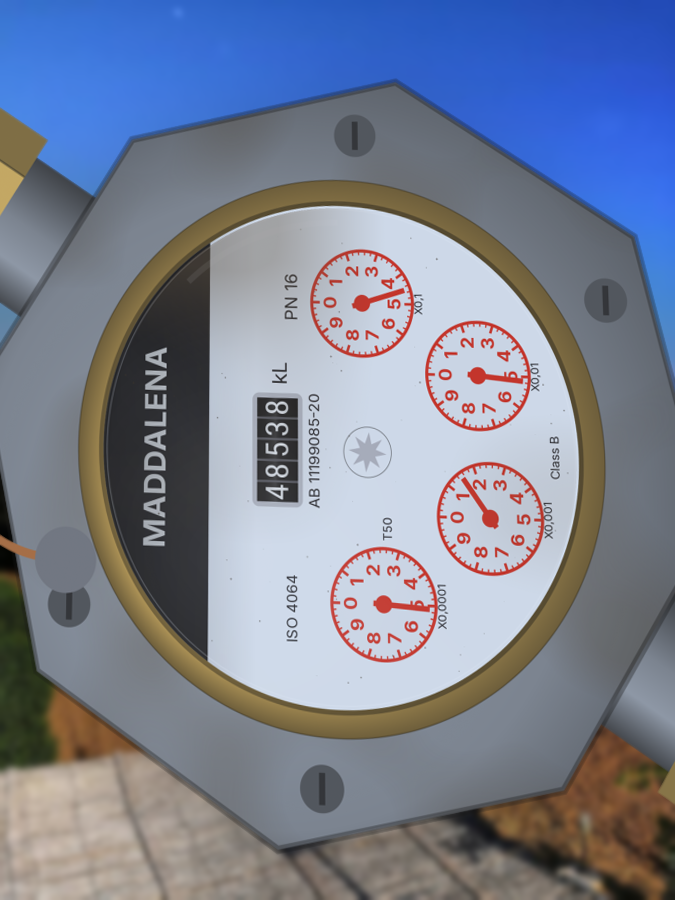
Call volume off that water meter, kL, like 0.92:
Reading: 48538.4515
